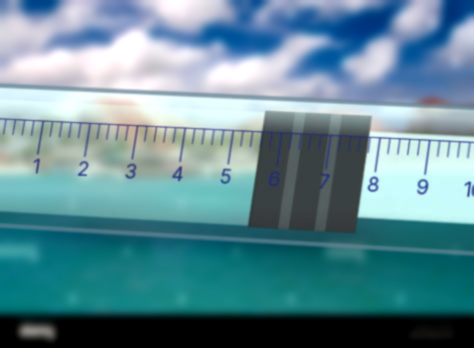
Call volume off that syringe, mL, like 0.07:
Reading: 5.6
